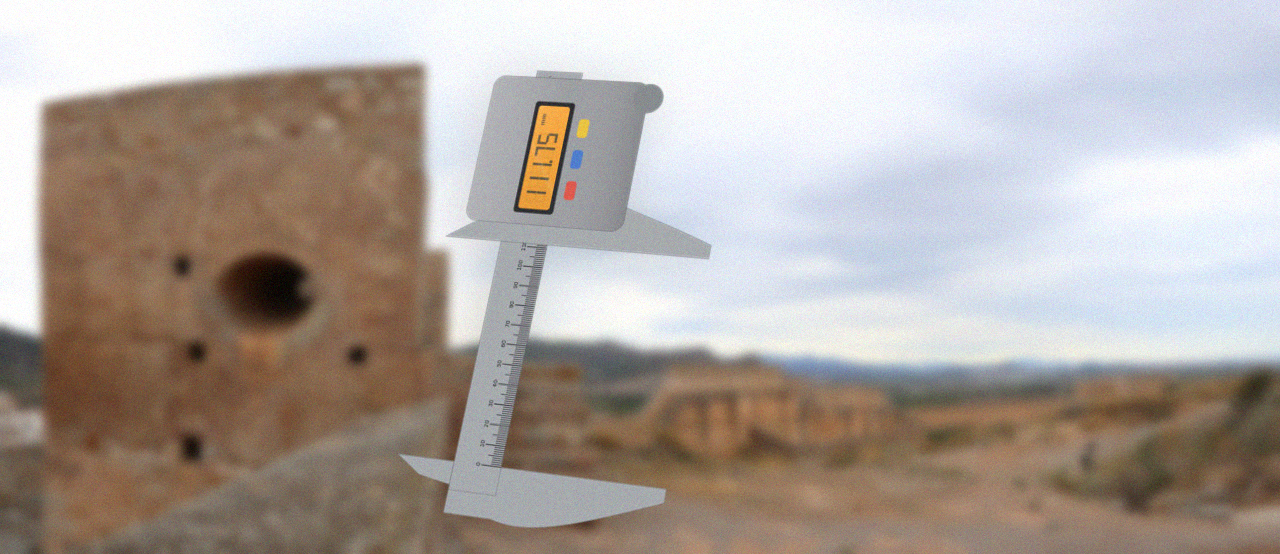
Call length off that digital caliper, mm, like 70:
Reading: 111.75
